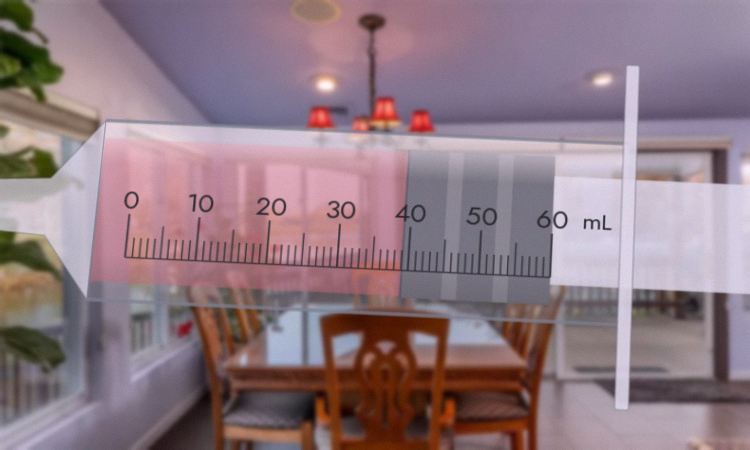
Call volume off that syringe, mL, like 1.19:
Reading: 39
